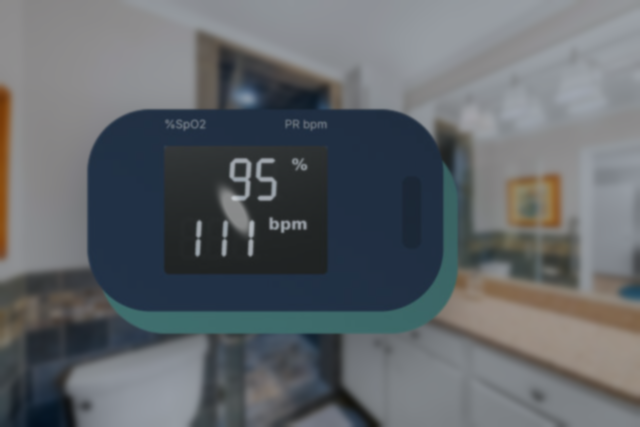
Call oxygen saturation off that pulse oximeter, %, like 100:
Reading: 95
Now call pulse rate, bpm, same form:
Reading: 111
